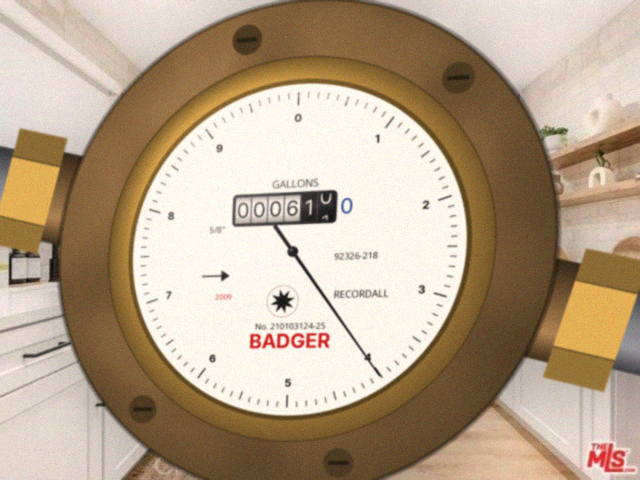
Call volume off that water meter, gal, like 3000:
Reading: 6104.0
